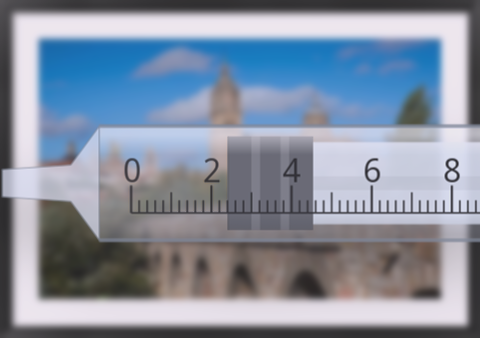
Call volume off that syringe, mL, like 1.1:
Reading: 2.4
